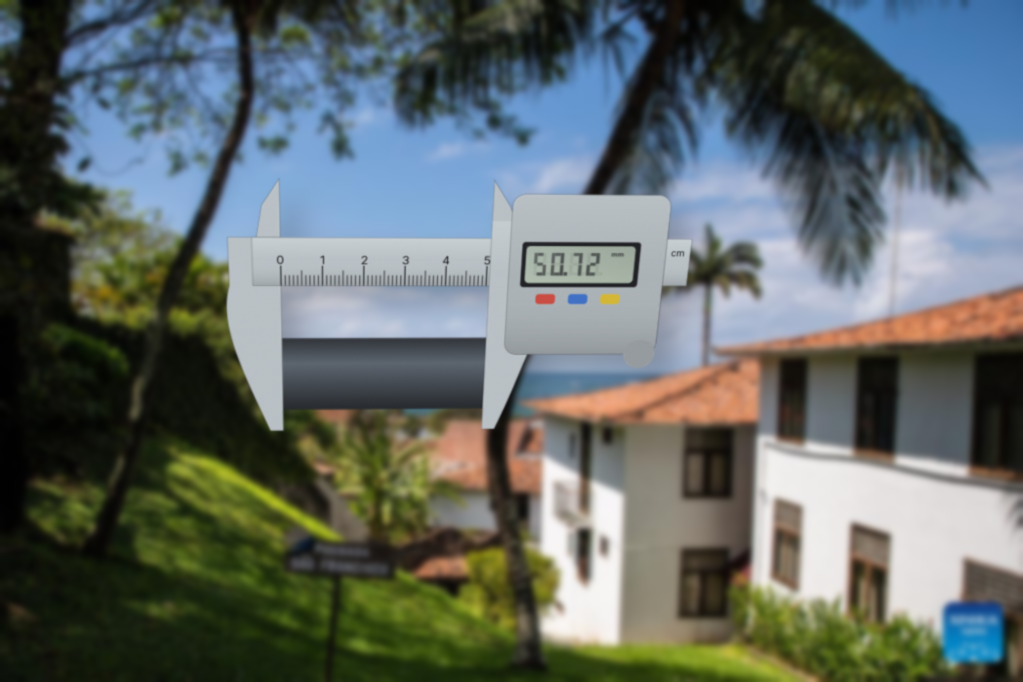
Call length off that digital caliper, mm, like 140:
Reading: 50.72
